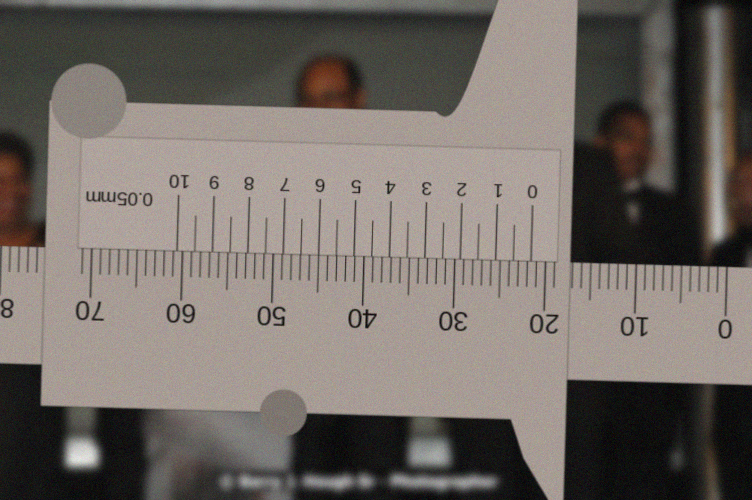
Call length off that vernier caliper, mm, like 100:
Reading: 21.6
